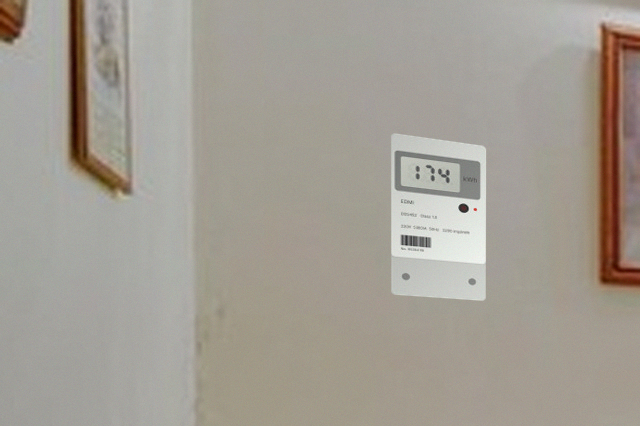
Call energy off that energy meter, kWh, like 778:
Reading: 174
